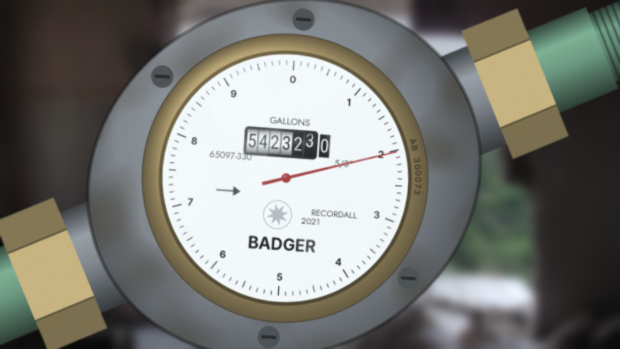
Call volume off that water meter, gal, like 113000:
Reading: 5423232.0
